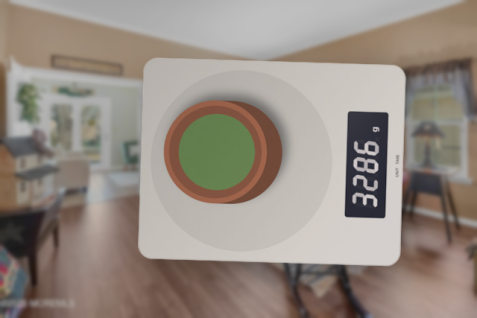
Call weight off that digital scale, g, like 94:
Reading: 3286
